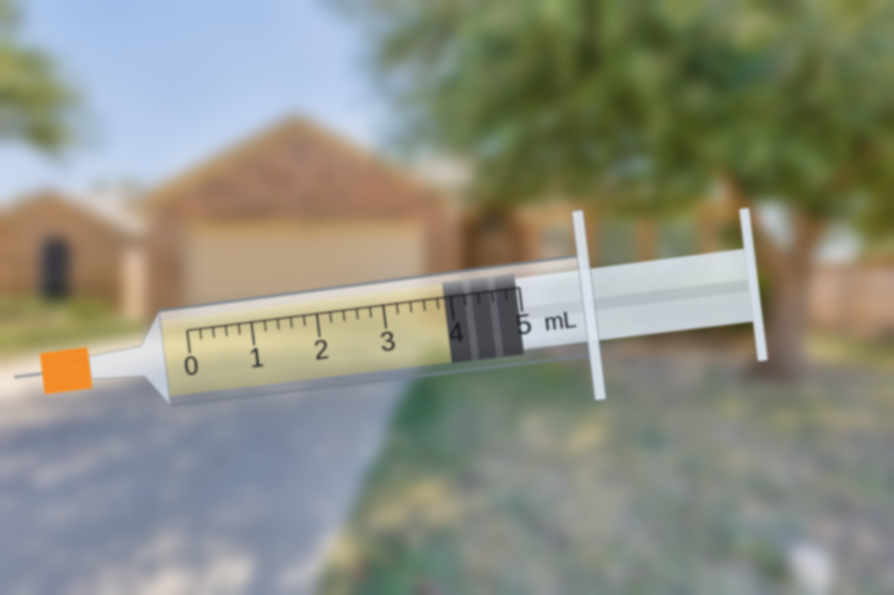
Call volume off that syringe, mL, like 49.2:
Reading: 3.9
